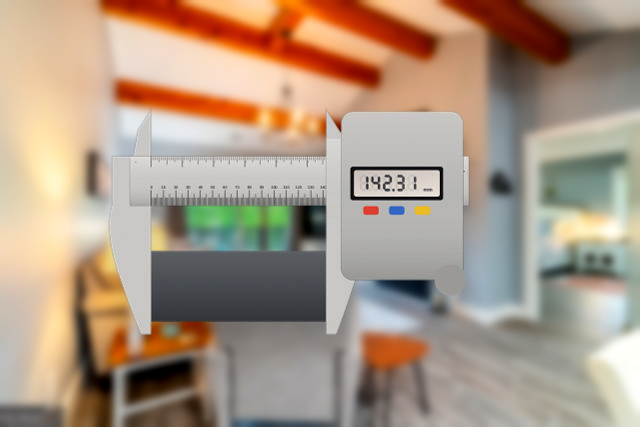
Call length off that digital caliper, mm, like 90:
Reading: 142.31
